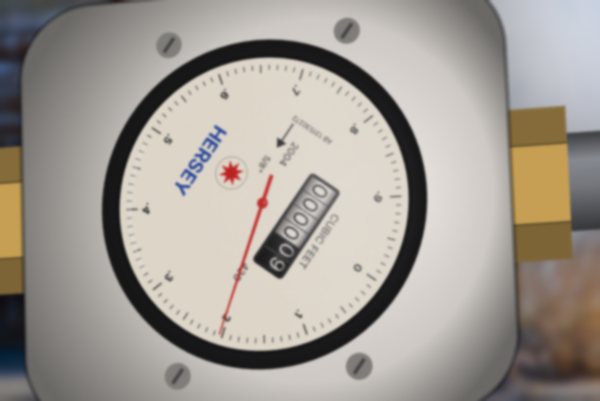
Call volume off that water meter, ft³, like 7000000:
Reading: 9.20
